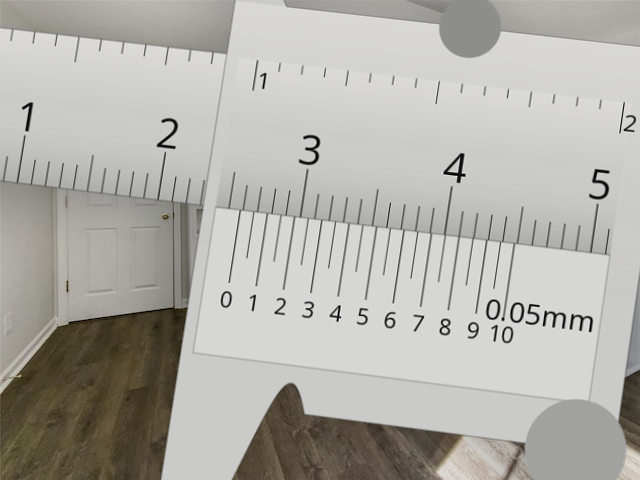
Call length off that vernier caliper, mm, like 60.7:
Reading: 25.8
